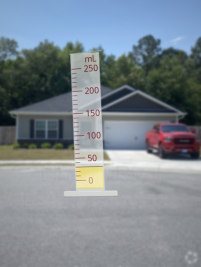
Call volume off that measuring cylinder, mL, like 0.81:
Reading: 30
